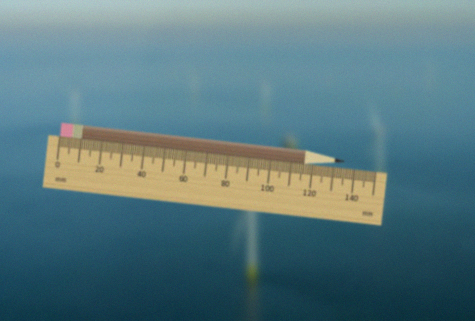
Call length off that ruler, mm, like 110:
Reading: 135
